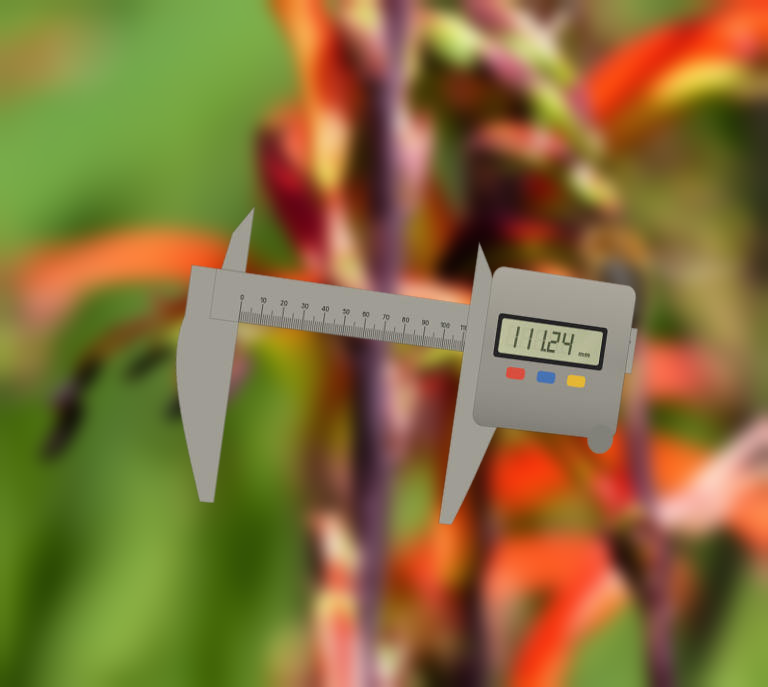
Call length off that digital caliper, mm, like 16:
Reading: 111.24
